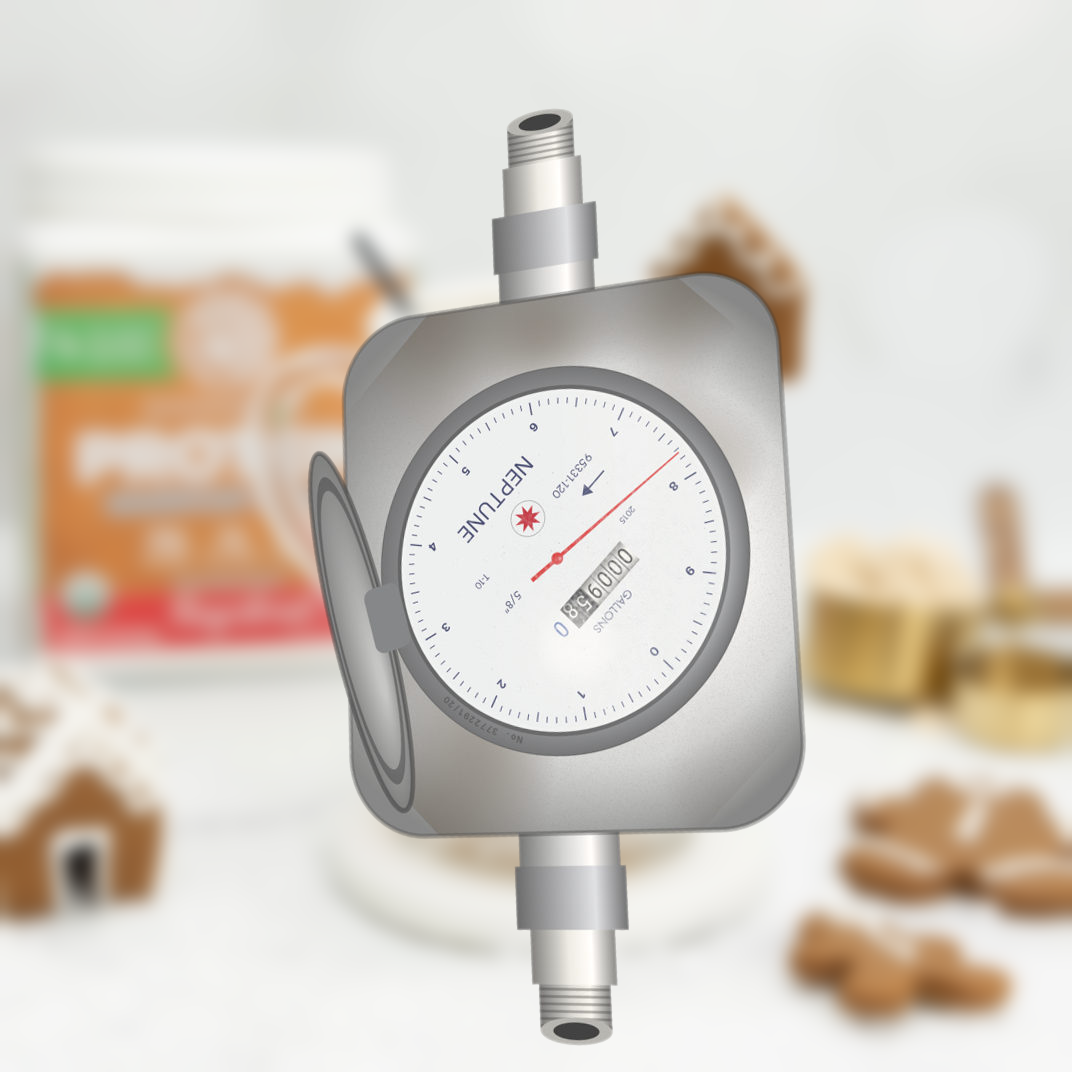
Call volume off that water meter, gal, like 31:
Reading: 9577.7
